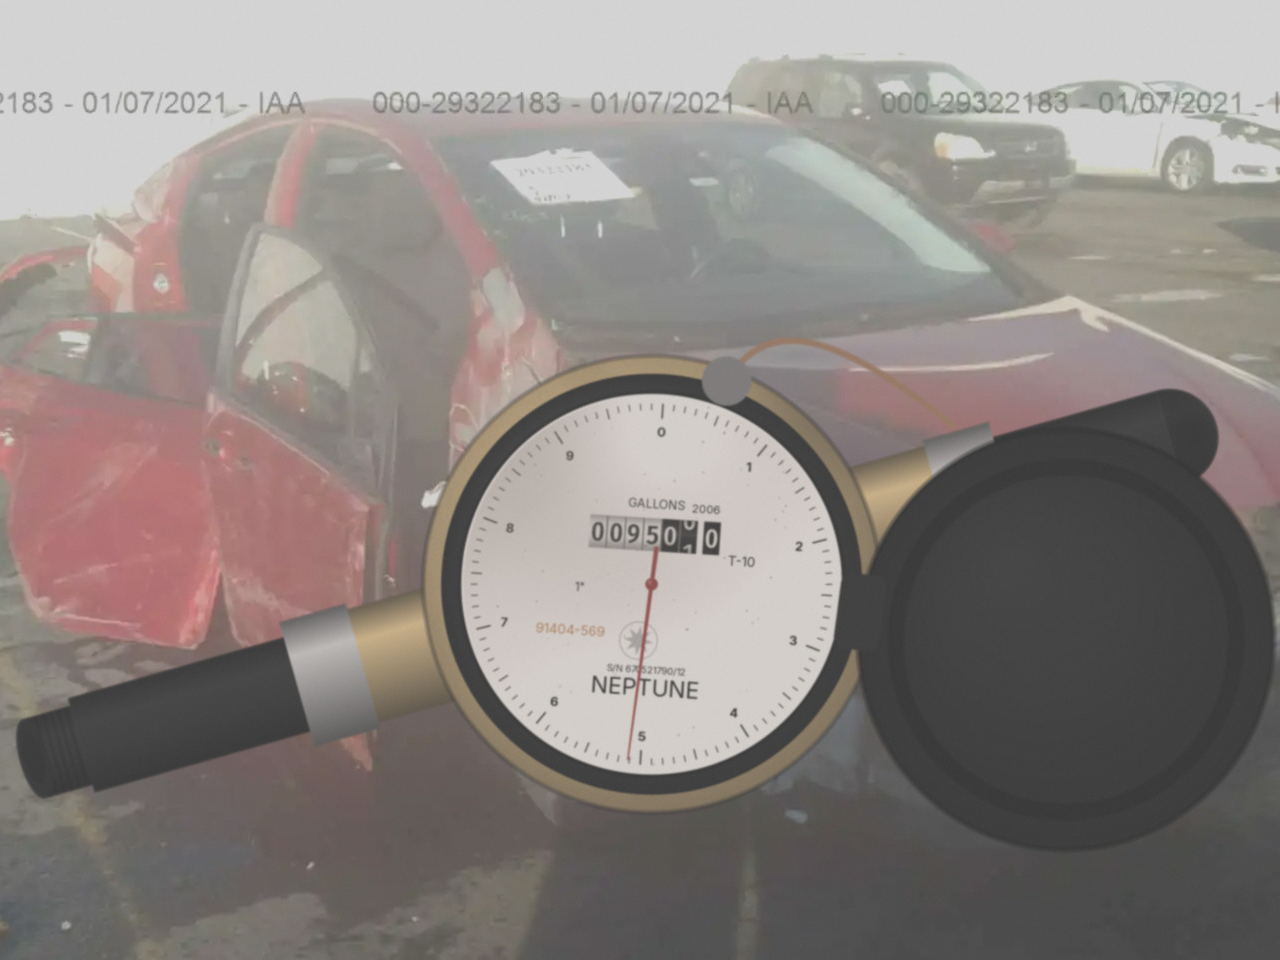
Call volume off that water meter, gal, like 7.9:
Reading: 95005.1
